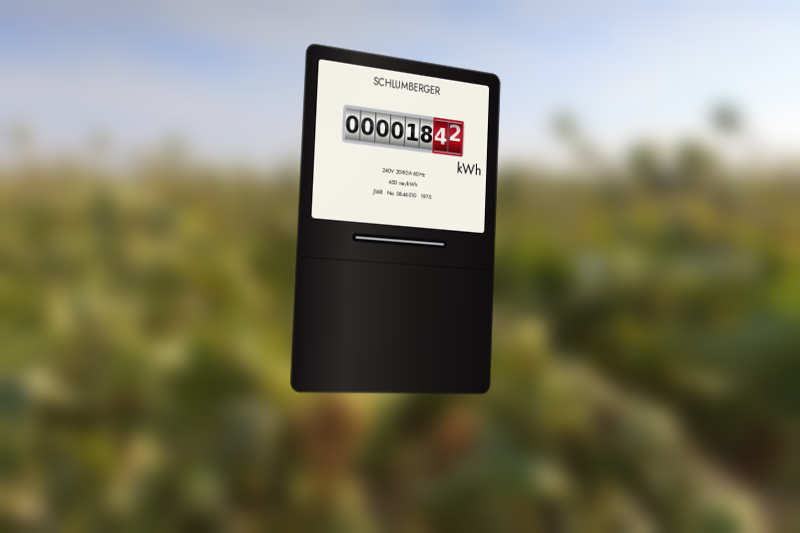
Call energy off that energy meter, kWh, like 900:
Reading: 18.42
